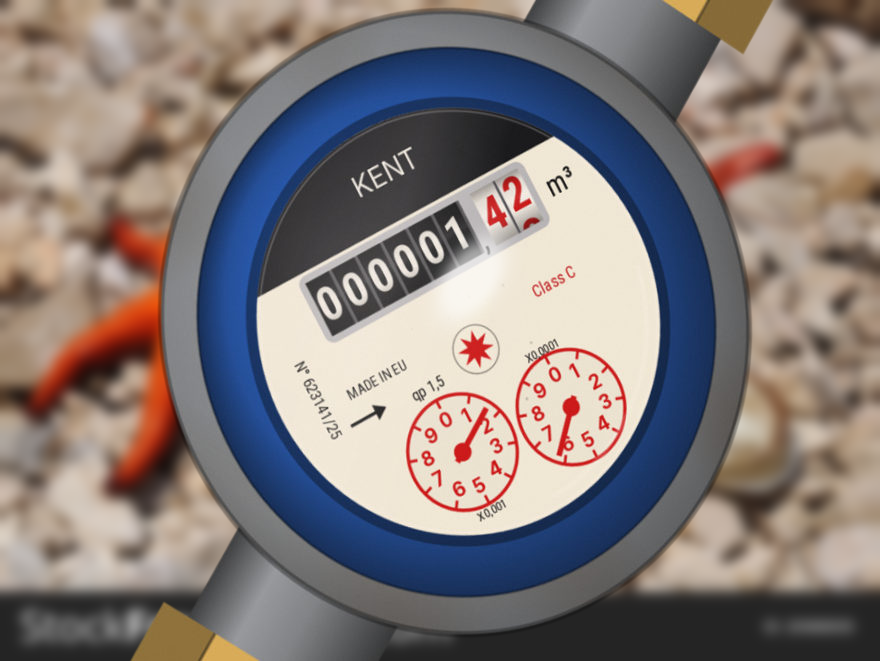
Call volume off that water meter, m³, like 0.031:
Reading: 1.4216
